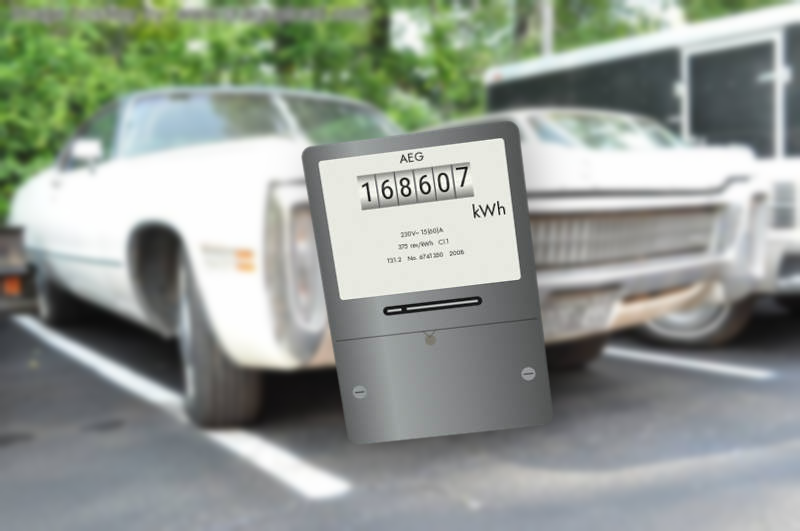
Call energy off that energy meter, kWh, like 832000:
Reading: 168607
